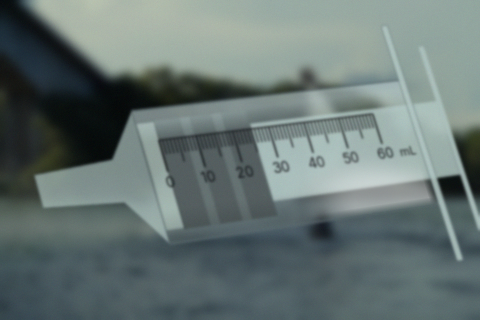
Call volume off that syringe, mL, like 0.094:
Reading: 0
